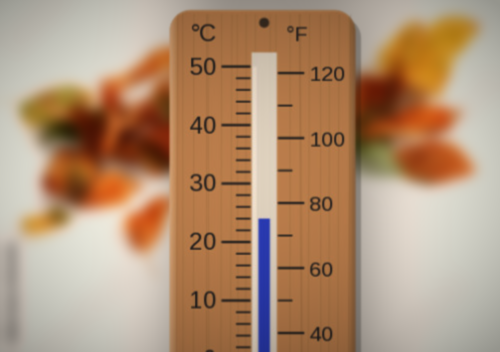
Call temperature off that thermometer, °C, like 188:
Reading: 24
